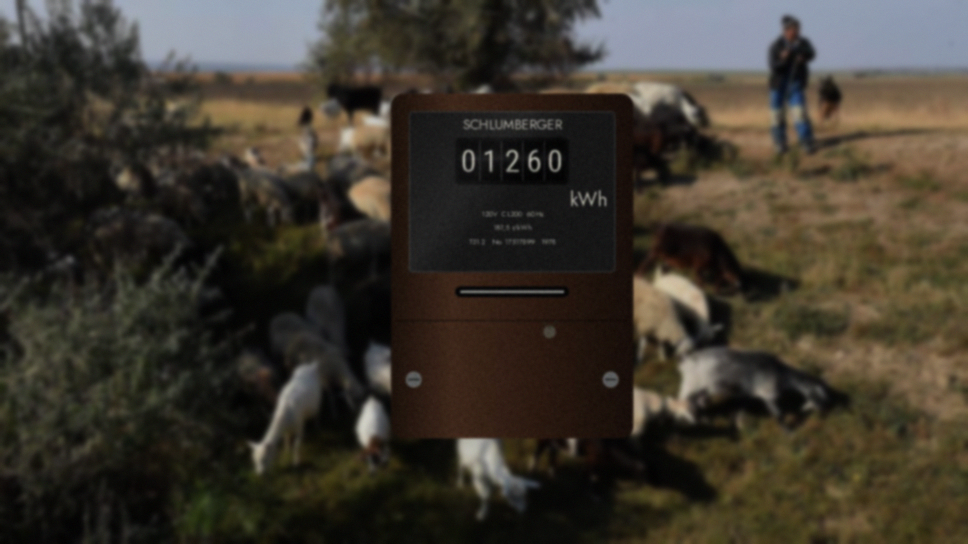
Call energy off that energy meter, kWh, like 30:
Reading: 1260
